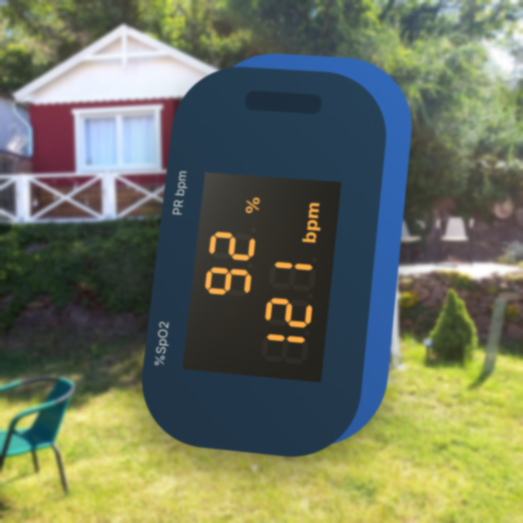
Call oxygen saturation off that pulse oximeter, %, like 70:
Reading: 92
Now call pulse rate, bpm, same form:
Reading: 121
